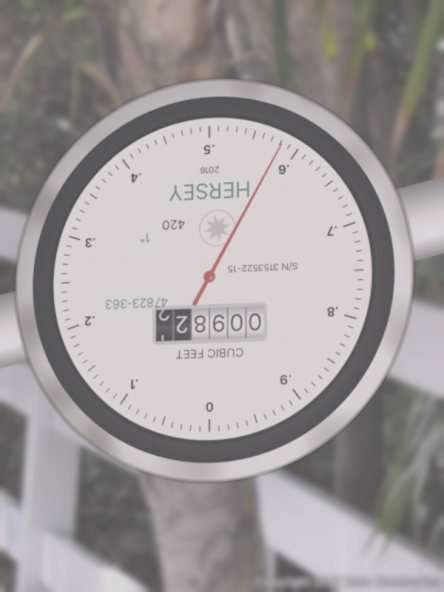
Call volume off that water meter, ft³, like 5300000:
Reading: 9821.58
